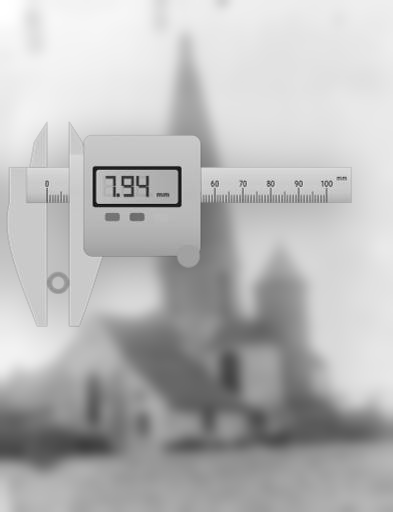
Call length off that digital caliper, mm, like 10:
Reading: 7.94
